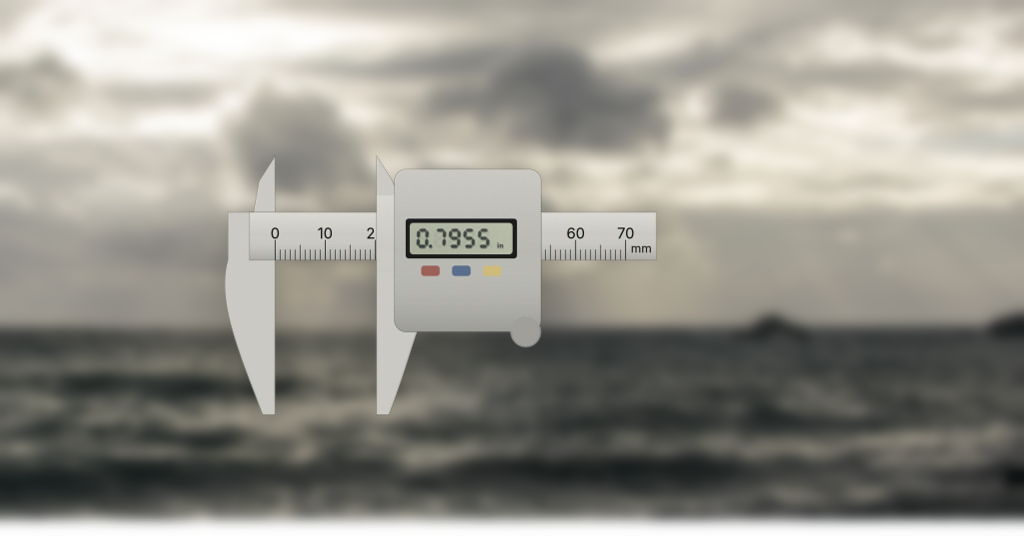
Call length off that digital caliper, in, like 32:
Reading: 0.7955
